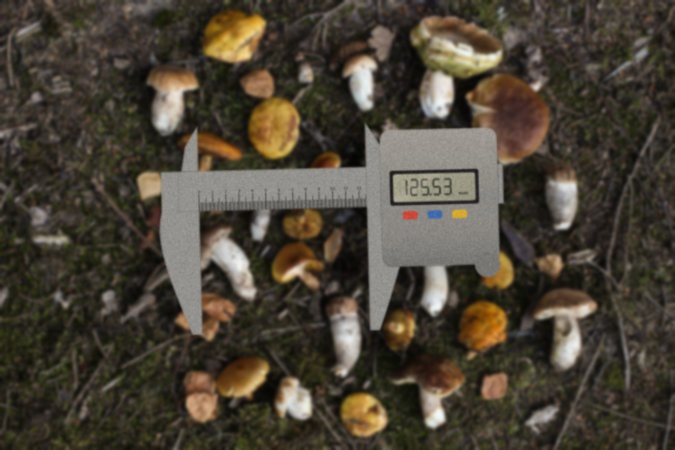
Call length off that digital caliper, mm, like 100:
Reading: 125.53
